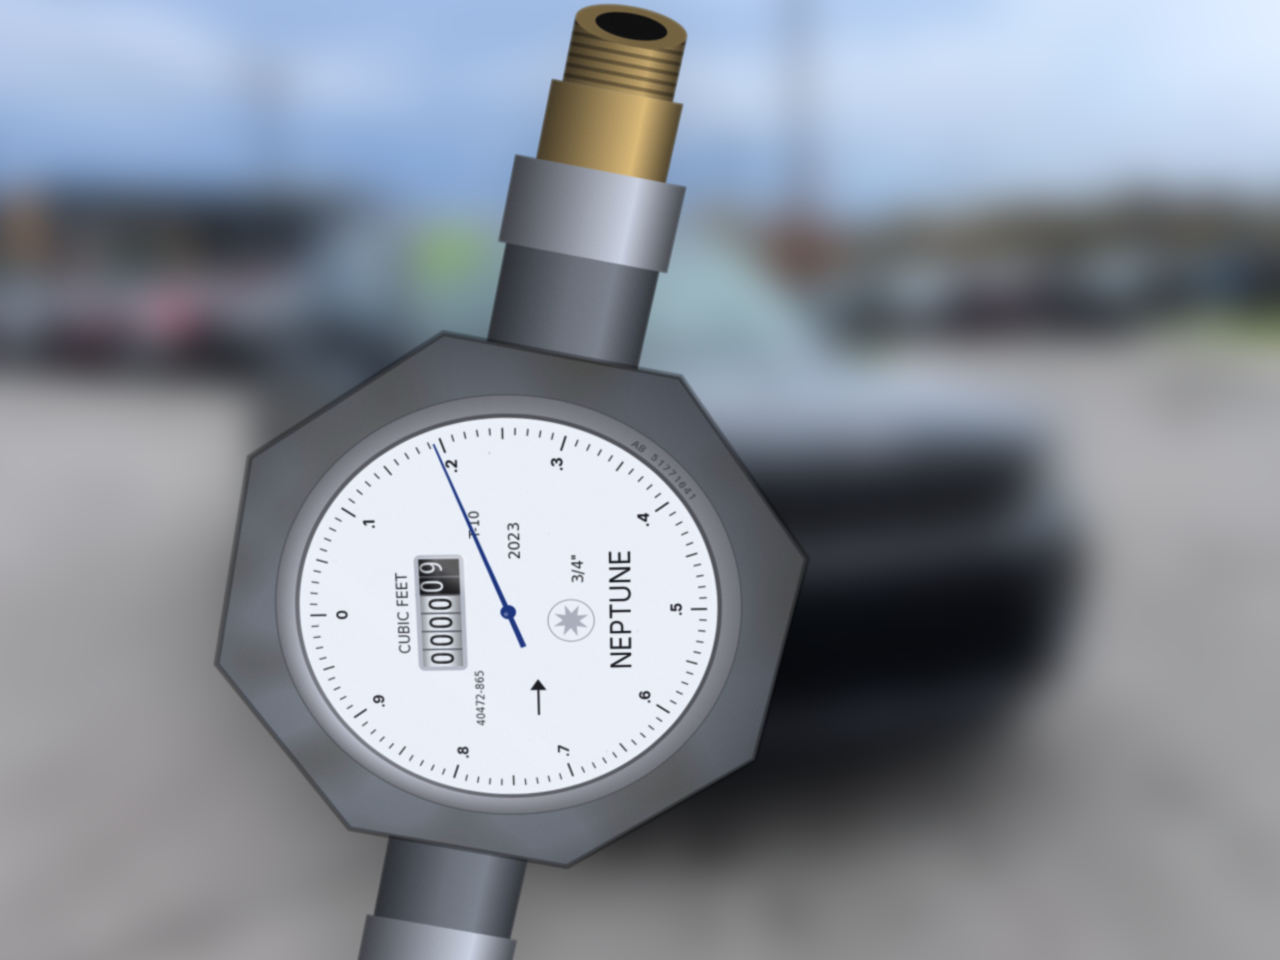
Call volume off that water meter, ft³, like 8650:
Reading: 9.19
